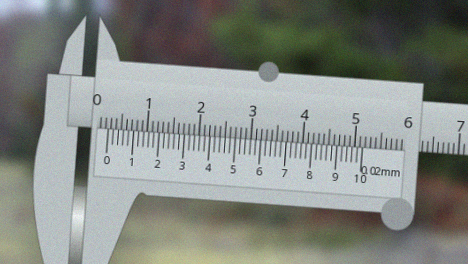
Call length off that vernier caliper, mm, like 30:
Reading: 2.5
